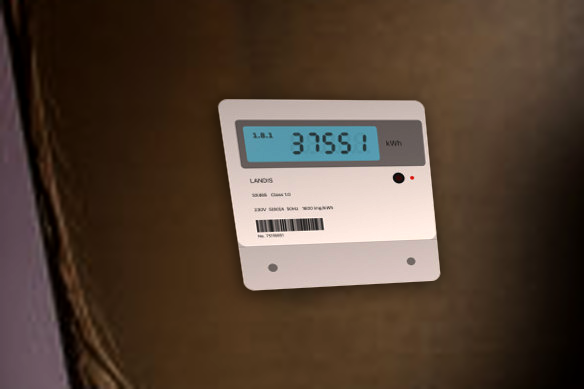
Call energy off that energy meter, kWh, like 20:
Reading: 37551
